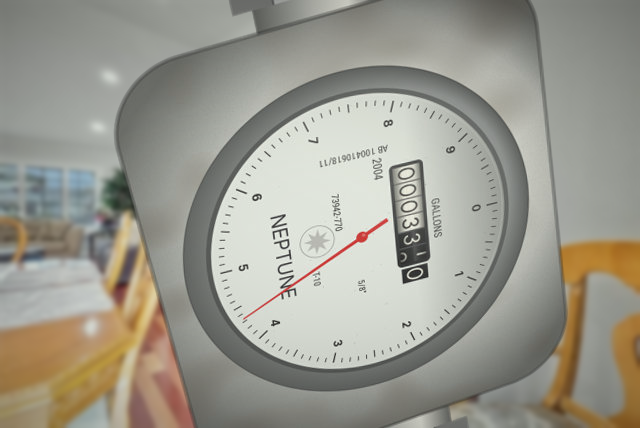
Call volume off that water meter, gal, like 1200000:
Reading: 3314.3
